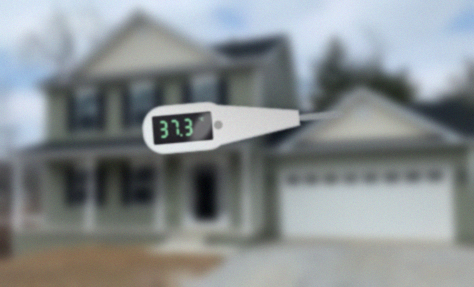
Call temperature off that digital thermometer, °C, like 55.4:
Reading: 37.3
